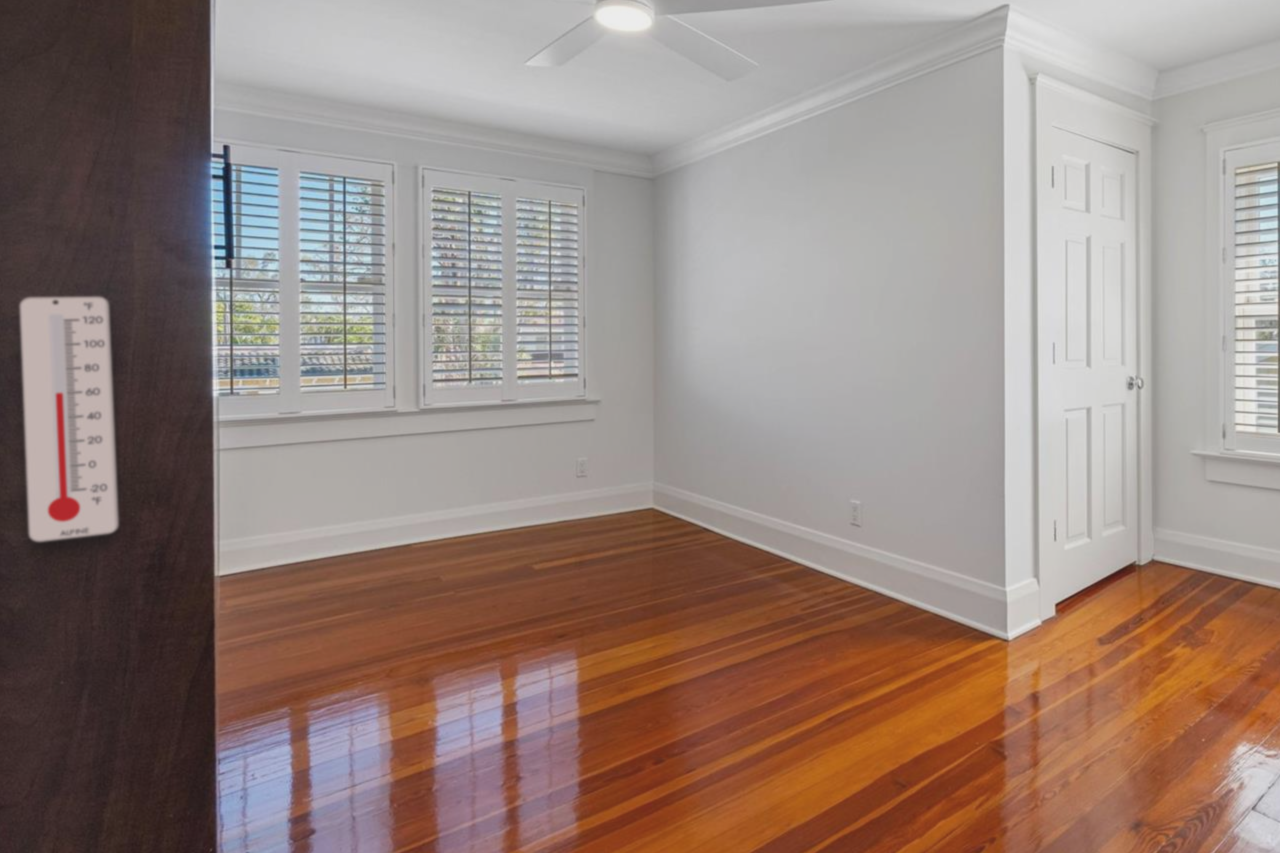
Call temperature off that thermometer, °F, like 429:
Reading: 60
